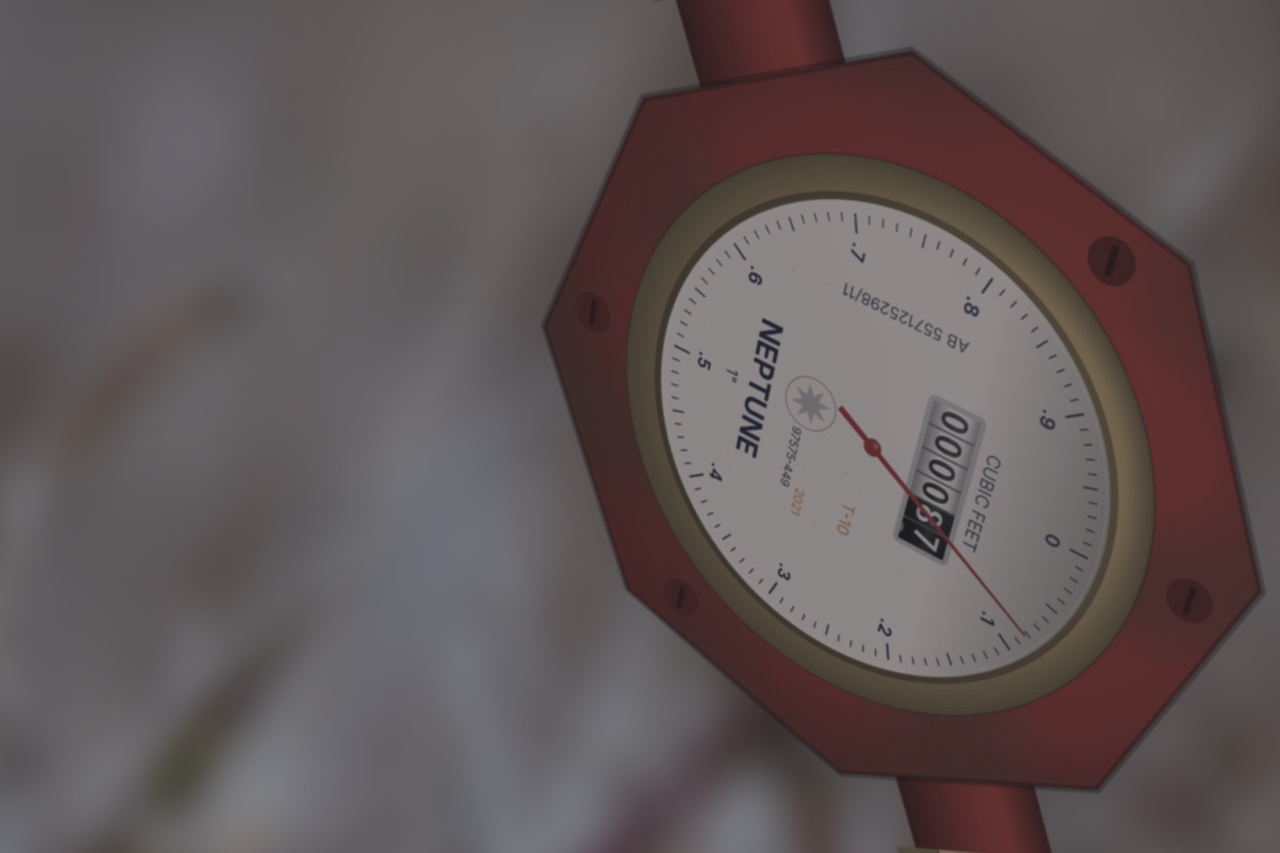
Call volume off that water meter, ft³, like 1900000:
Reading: 87.08
